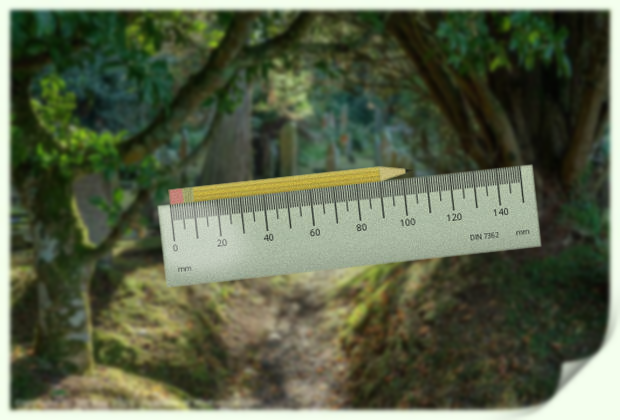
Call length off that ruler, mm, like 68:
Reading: 105
